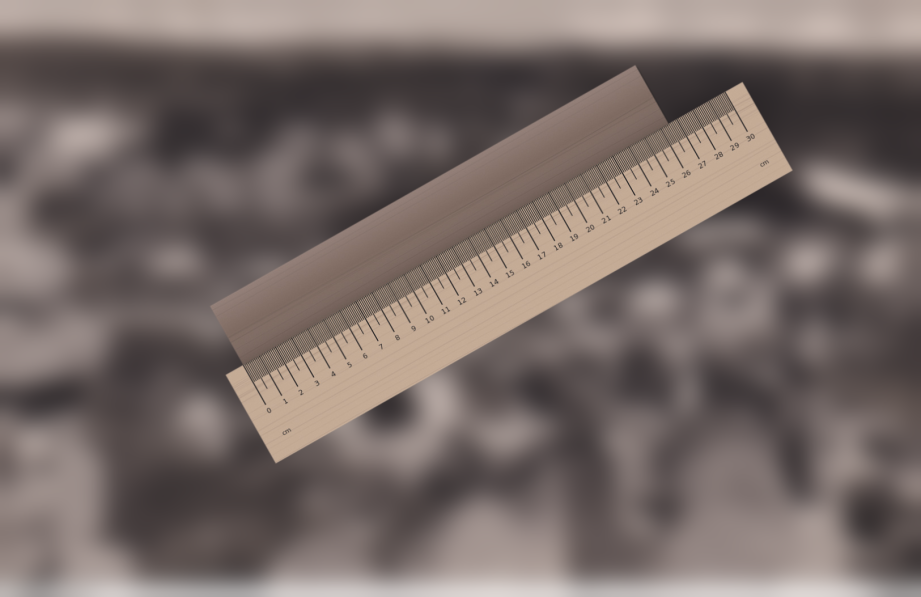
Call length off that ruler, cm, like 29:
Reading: 26.5
